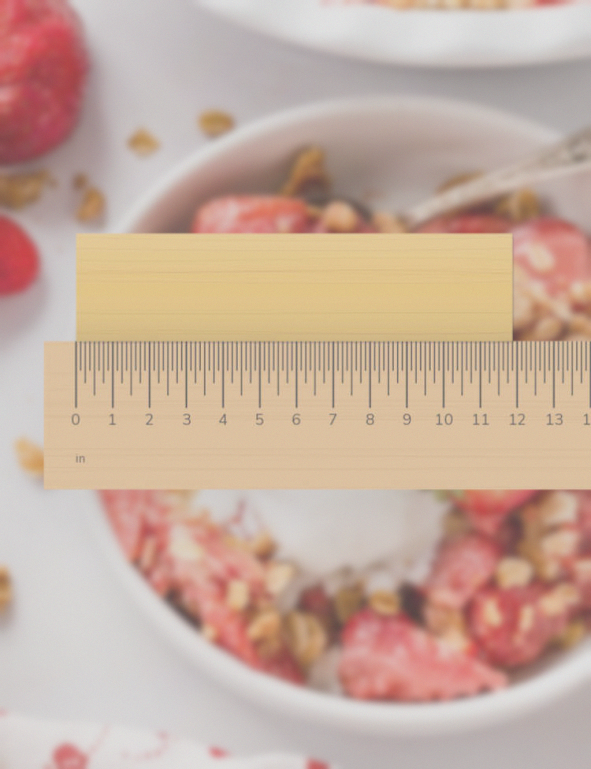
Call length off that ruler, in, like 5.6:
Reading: 11.875
